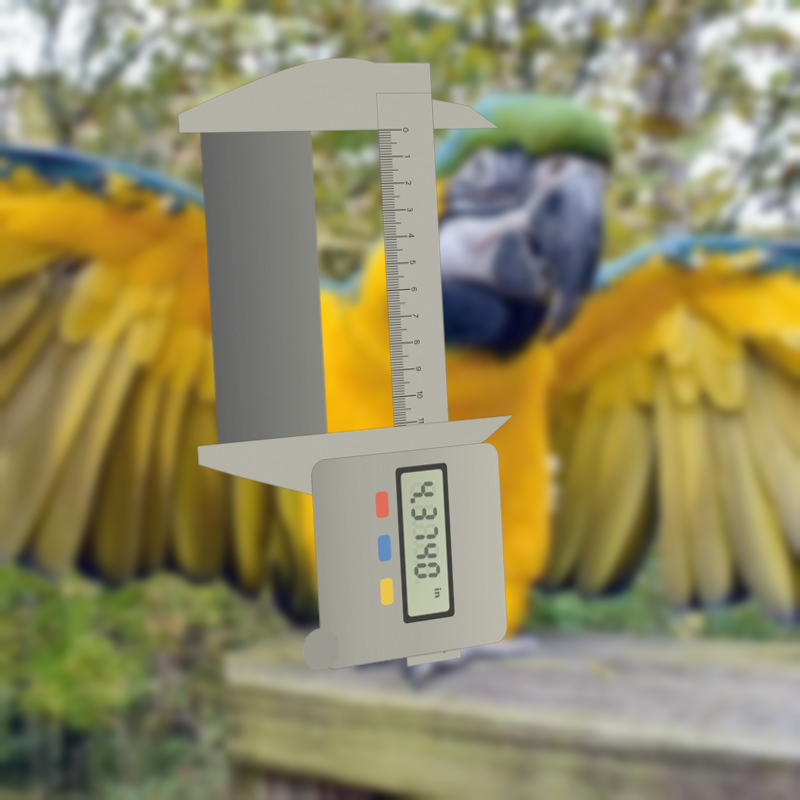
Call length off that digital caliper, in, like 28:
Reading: 4.3740
